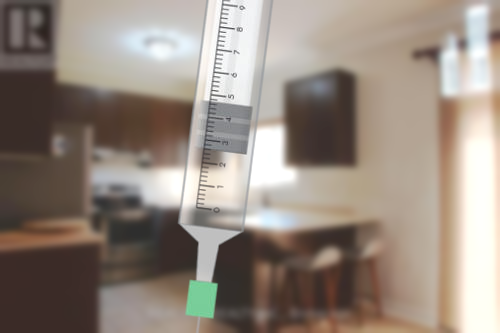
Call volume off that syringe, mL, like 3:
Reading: 2.6
